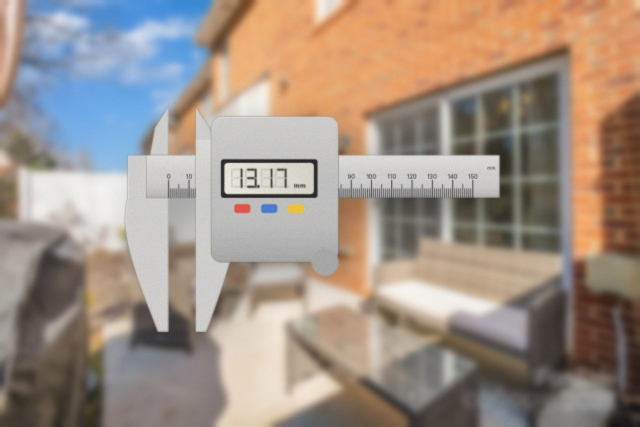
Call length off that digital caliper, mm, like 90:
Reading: 13.17
